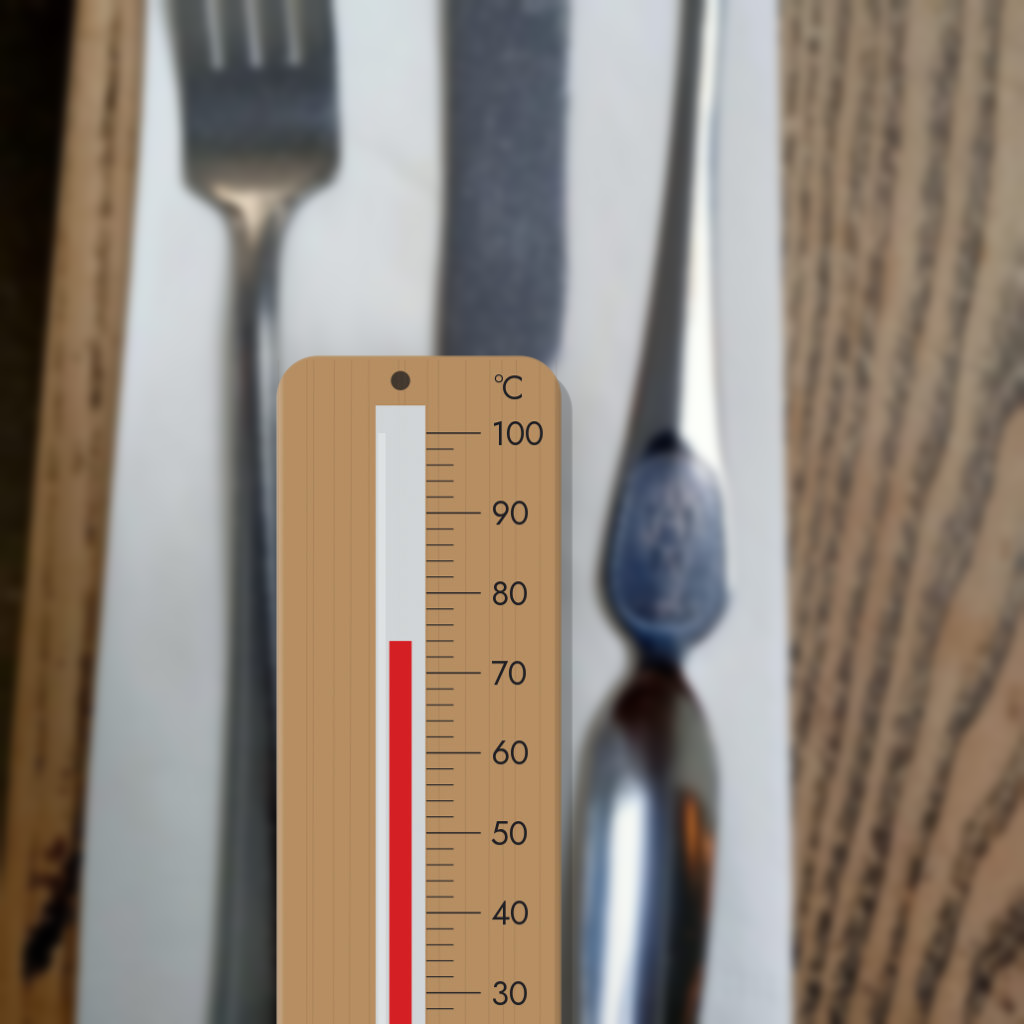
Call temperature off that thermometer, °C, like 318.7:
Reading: 74
